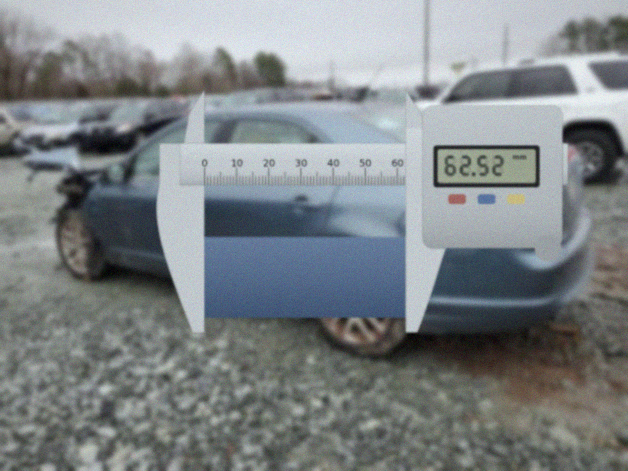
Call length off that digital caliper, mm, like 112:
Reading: 62.52
